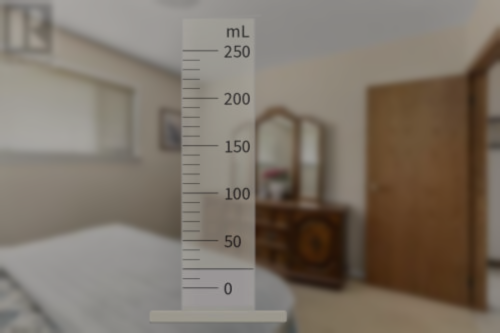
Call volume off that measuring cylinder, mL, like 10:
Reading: 20
